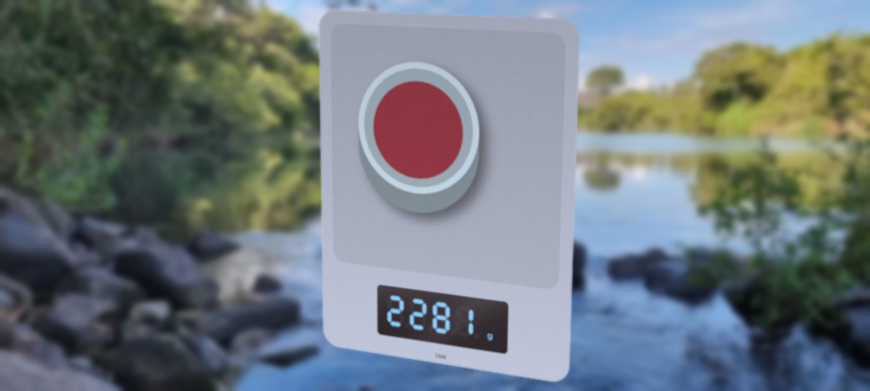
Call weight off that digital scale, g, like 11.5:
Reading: 2281
